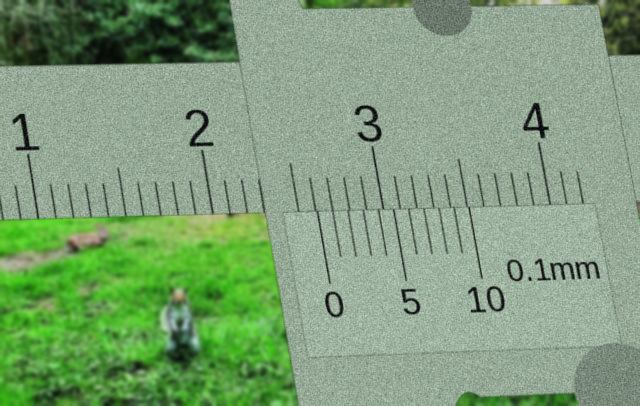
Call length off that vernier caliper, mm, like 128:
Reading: 26.1
